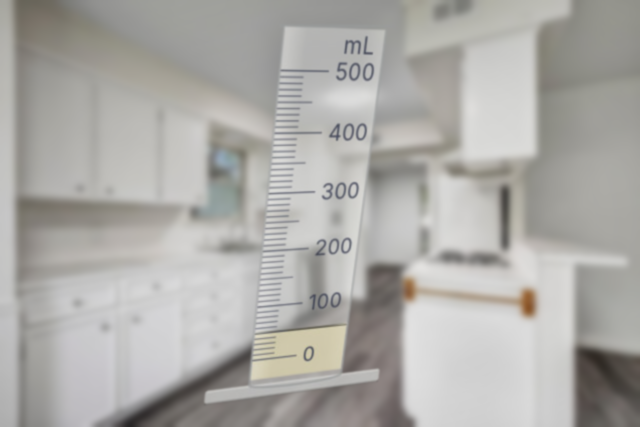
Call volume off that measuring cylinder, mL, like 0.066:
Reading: 50
